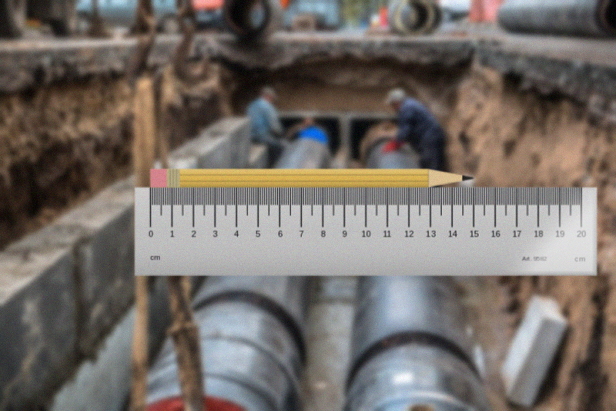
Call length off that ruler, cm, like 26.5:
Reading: 15
